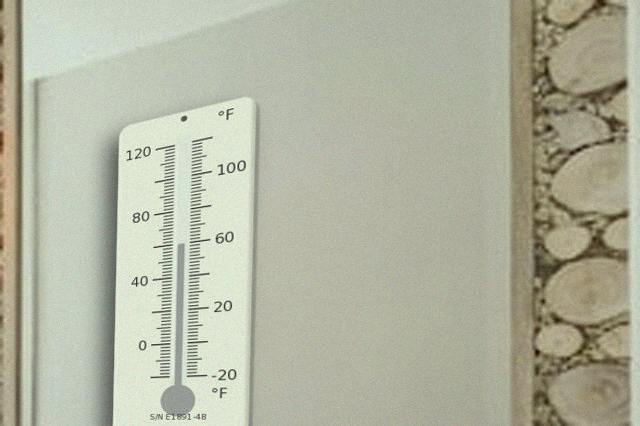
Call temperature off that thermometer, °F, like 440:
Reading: 60
